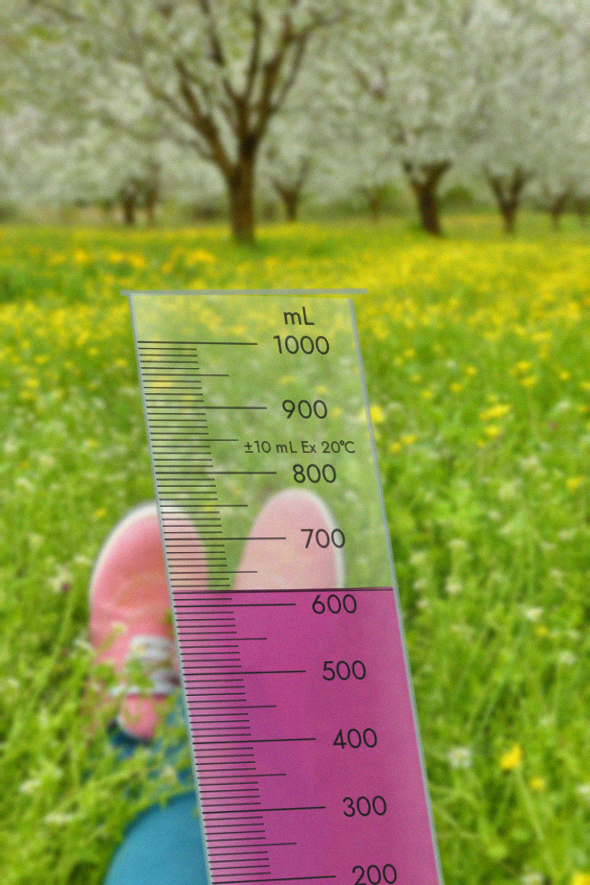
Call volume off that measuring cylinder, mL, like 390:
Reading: 620
